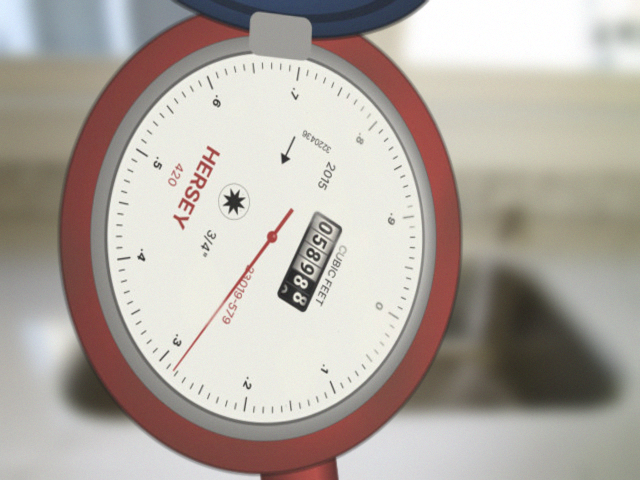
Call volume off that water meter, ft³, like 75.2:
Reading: 58988.28
